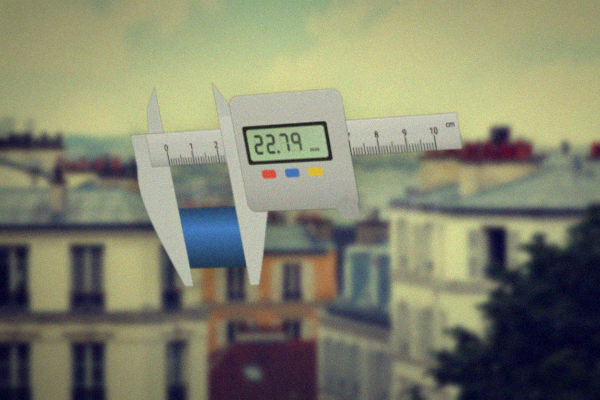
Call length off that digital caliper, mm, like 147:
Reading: 22.79
